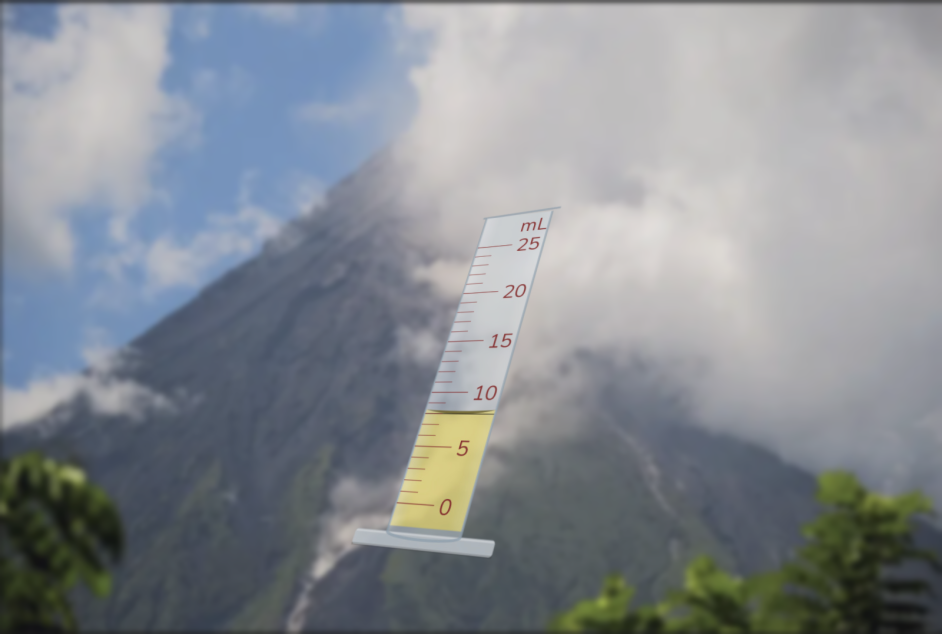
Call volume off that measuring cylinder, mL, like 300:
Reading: 8
